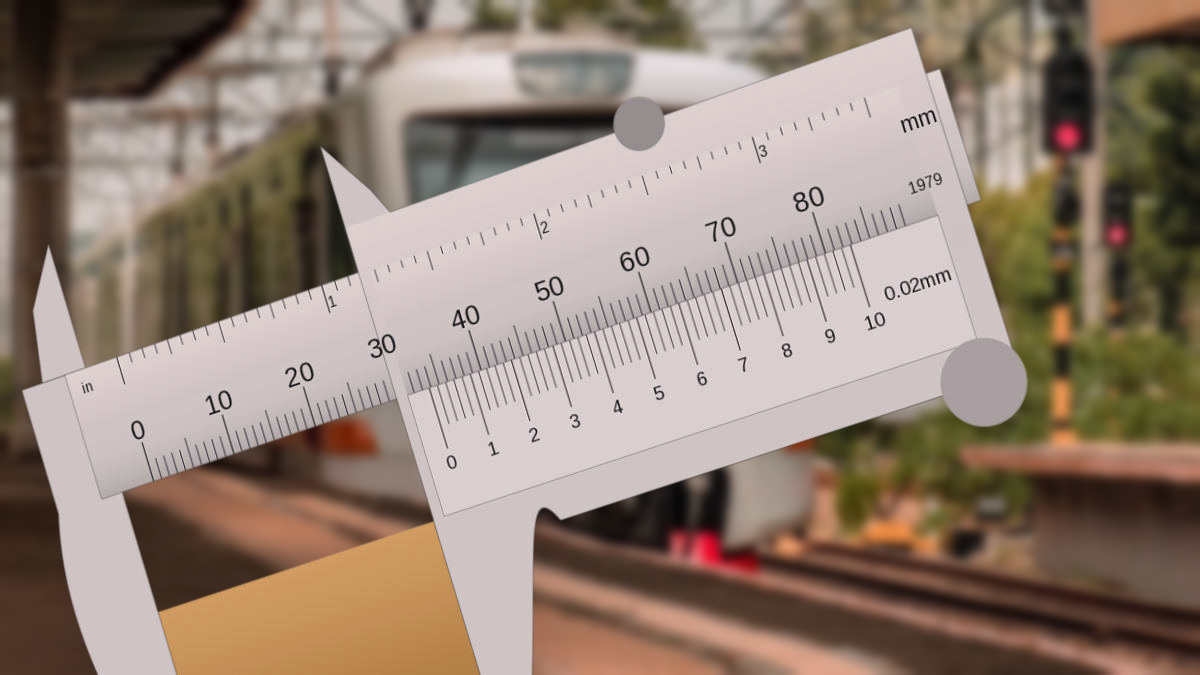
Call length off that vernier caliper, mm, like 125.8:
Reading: 33.8
